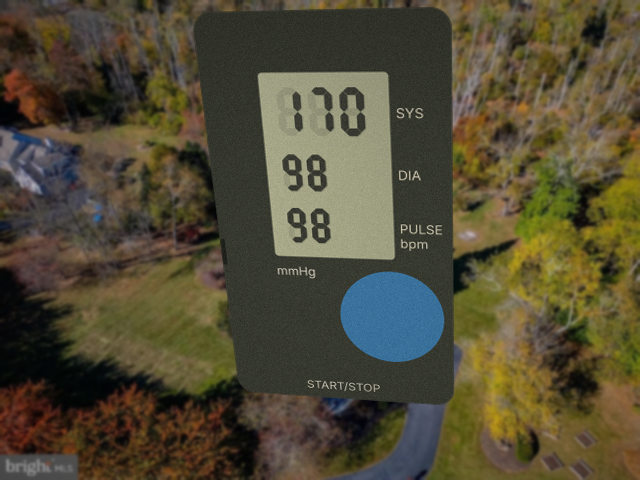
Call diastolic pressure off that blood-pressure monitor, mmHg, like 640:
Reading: 98
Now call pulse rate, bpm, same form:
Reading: 98
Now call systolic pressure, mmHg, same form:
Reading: 170
